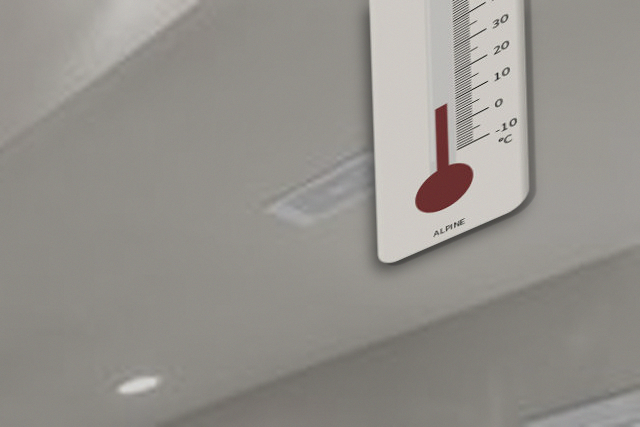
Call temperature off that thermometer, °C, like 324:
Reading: 10
